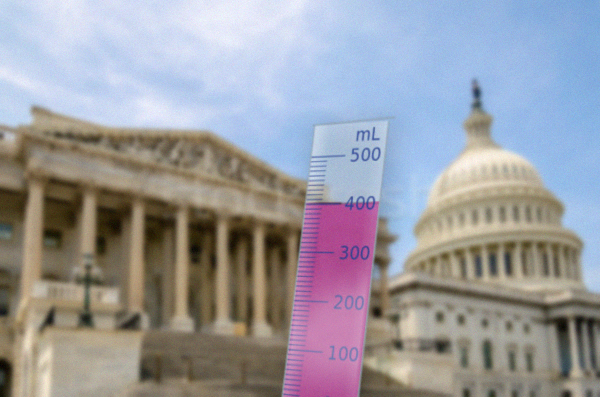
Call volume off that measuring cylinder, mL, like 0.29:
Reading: 400
